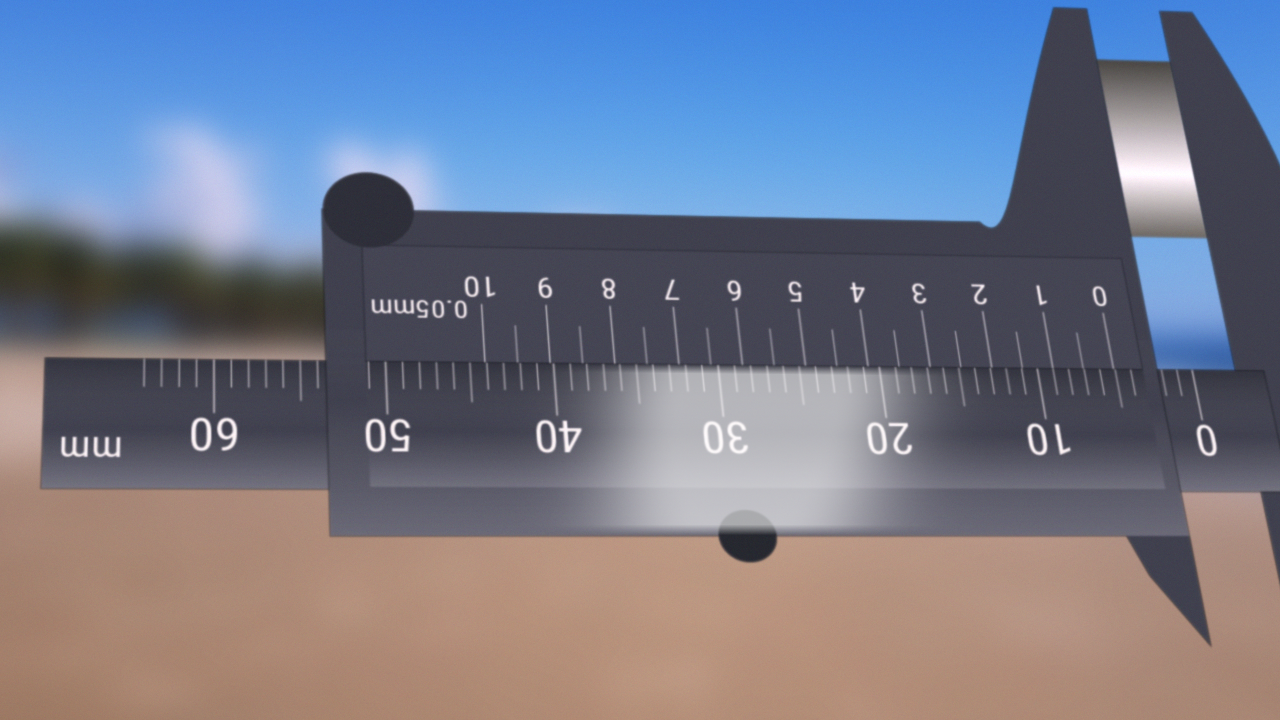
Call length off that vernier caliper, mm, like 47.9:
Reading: 5.1
